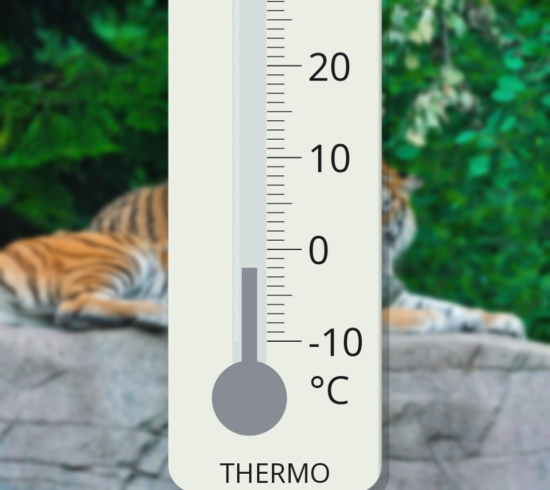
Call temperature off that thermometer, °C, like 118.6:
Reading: -2
